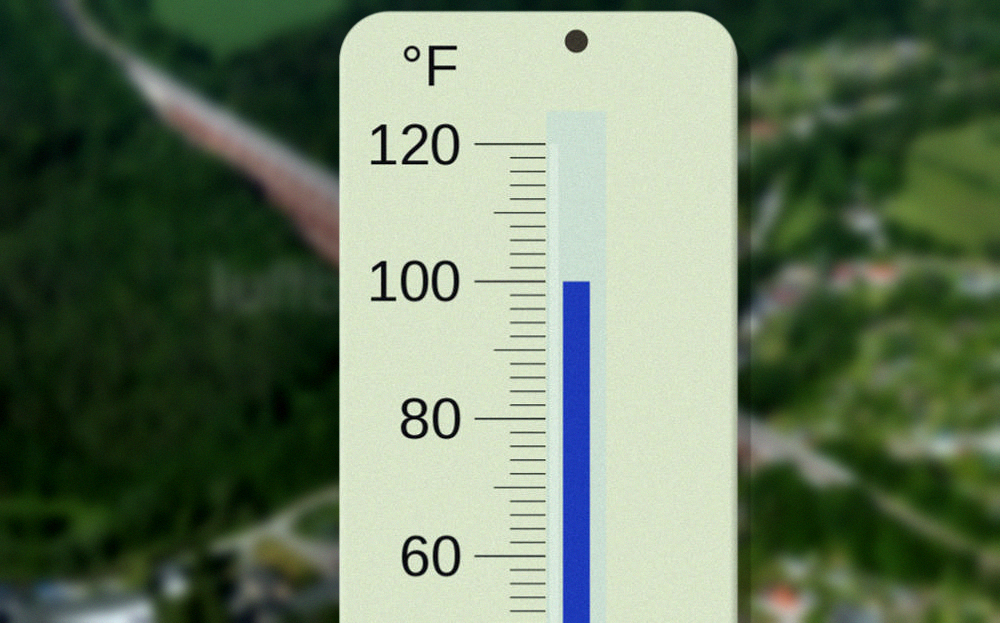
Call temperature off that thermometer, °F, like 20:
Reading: 100
